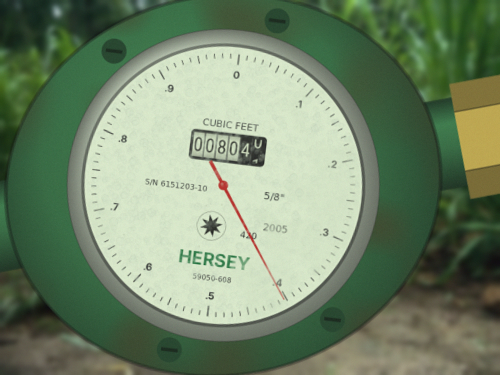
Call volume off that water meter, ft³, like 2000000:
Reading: 8040.40
